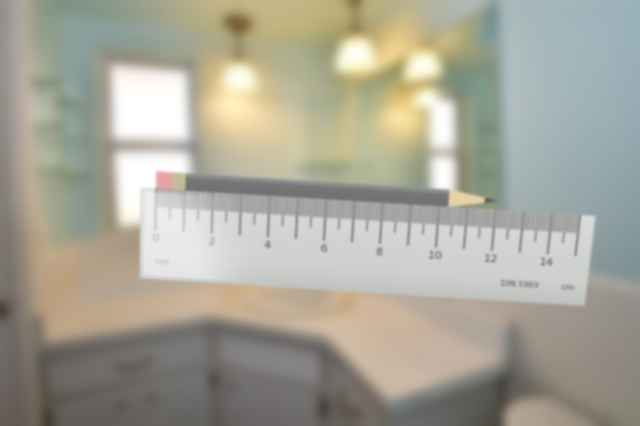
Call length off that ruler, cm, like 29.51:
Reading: 12
